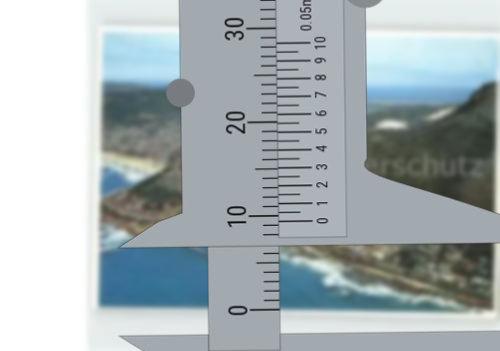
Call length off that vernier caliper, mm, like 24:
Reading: 9.4
